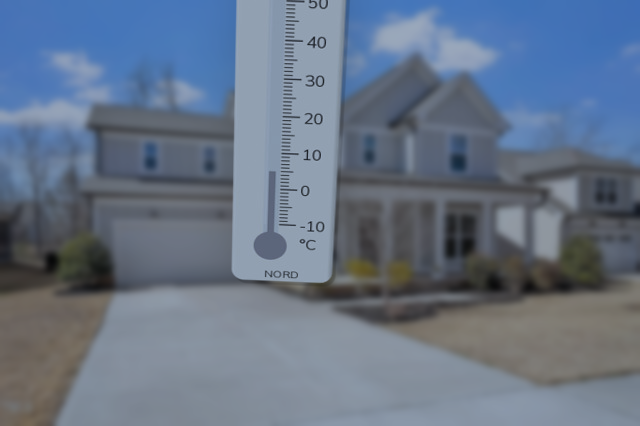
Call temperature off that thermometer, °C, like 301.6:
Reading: 5
